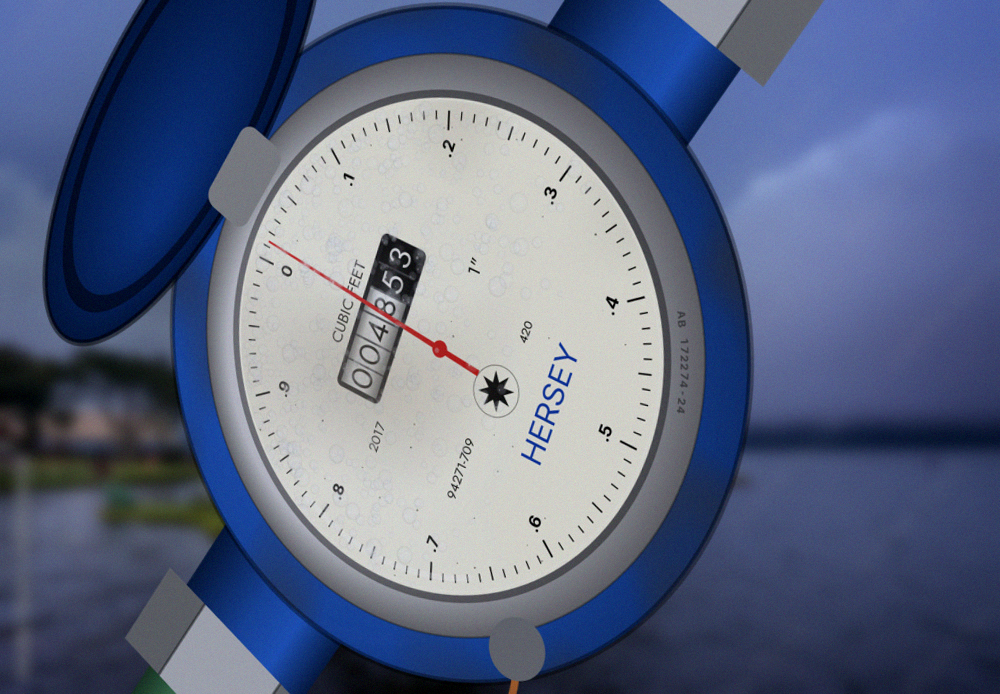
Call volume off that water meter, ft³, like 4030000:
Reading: 4853.01
